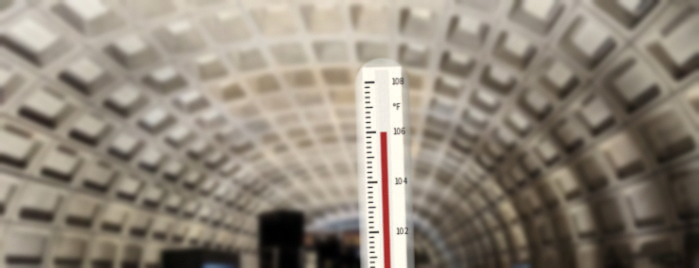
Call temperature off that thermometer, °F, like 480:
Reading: 106
